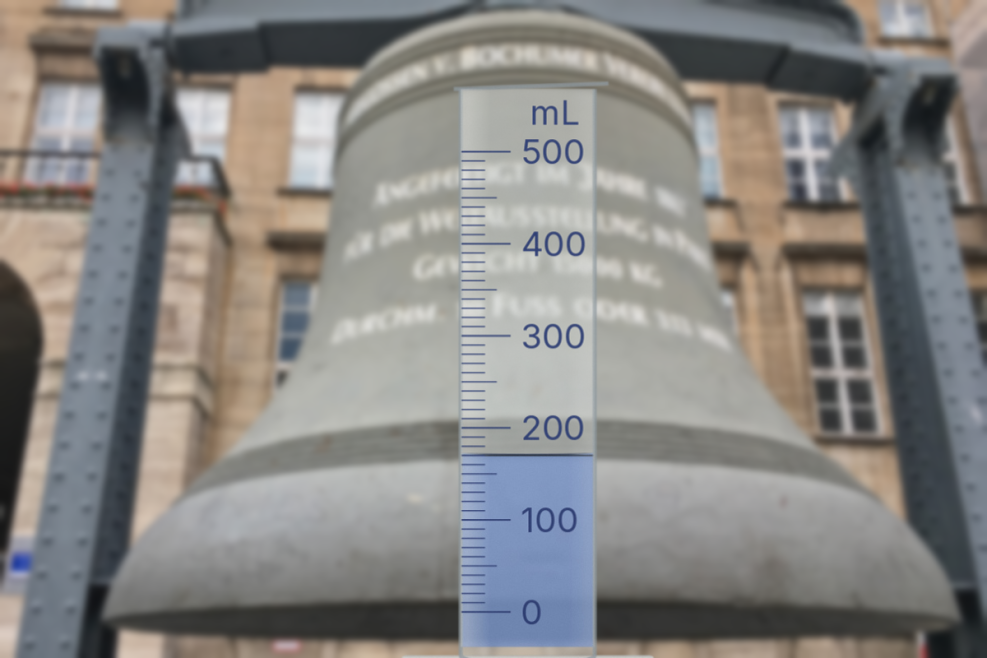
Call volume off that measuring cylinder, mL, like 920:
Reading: 170
